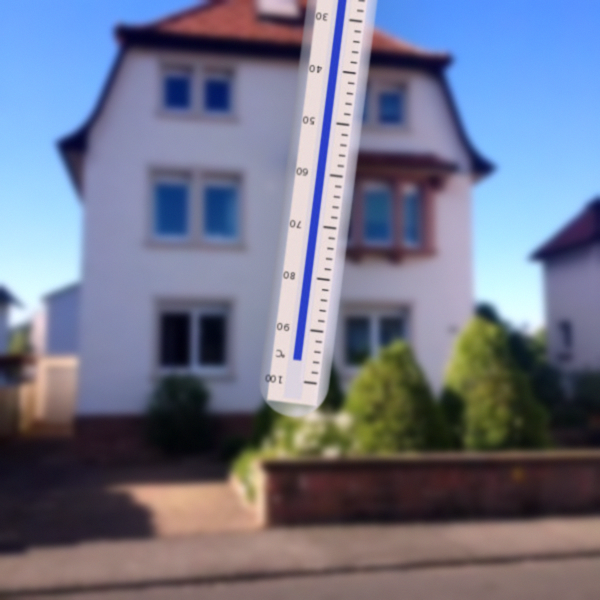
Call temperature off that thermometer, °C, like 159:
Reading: 96
